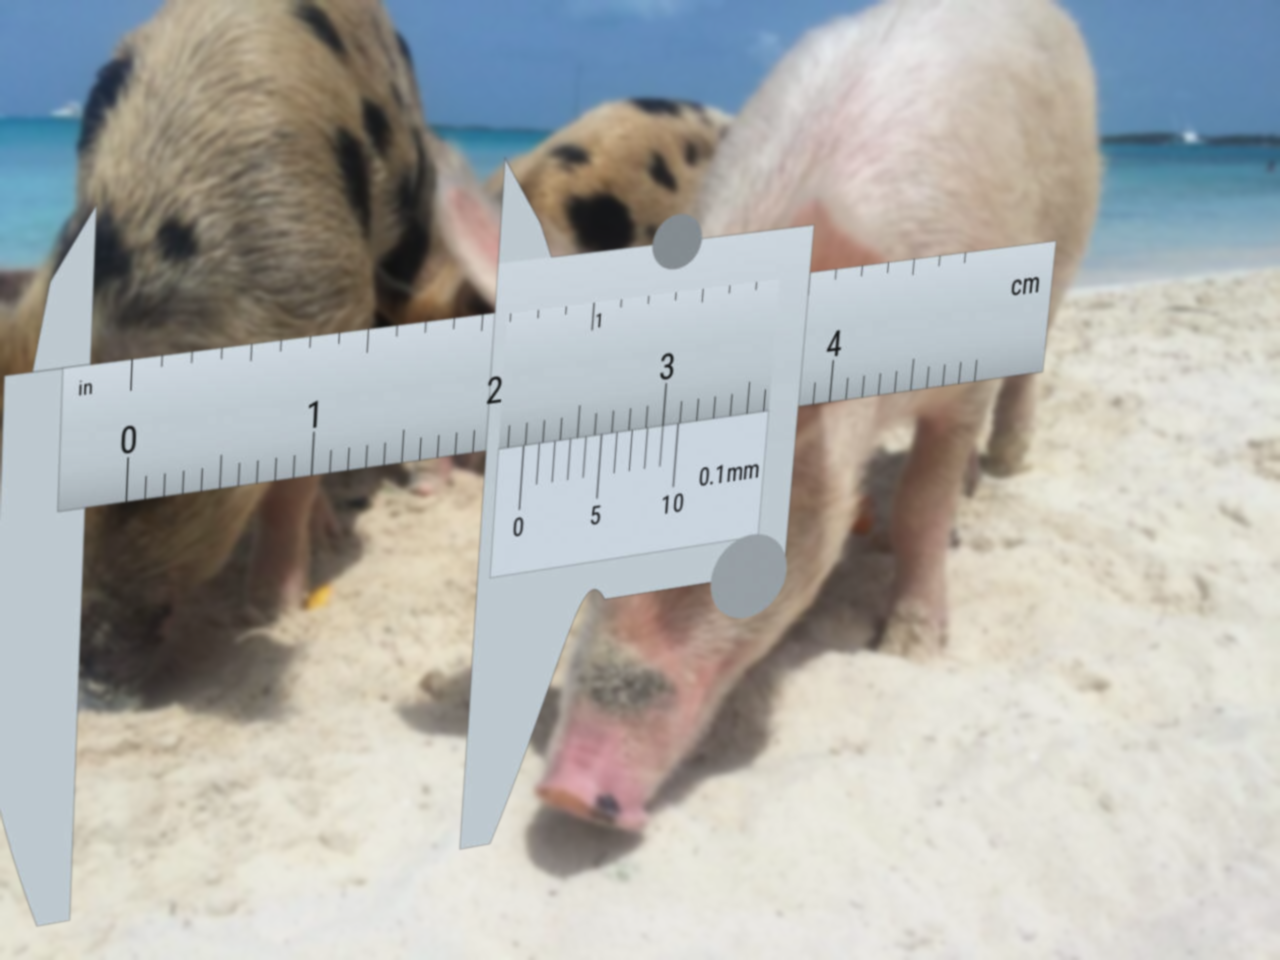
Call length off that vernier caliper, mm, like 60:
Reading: 21.9
